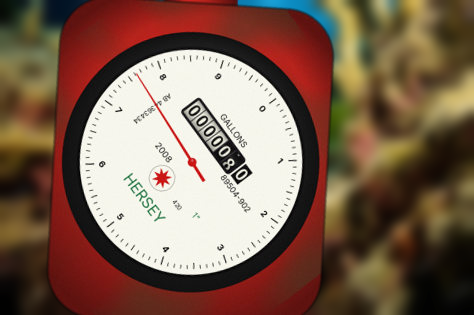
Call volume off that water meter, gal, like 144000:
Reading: 77.6
